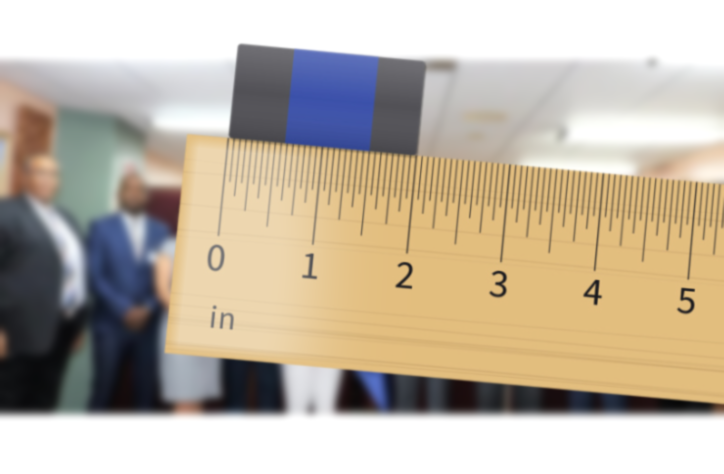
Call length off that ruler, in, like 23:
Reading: 2
